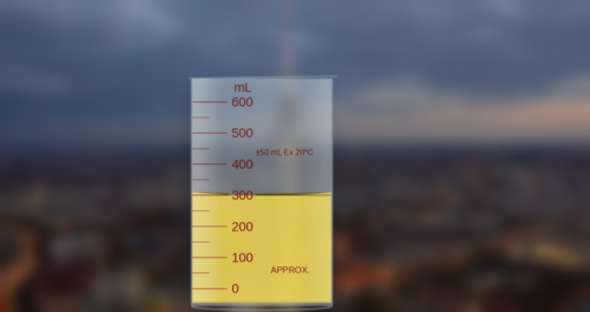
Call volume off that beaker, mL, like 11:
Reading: 300
